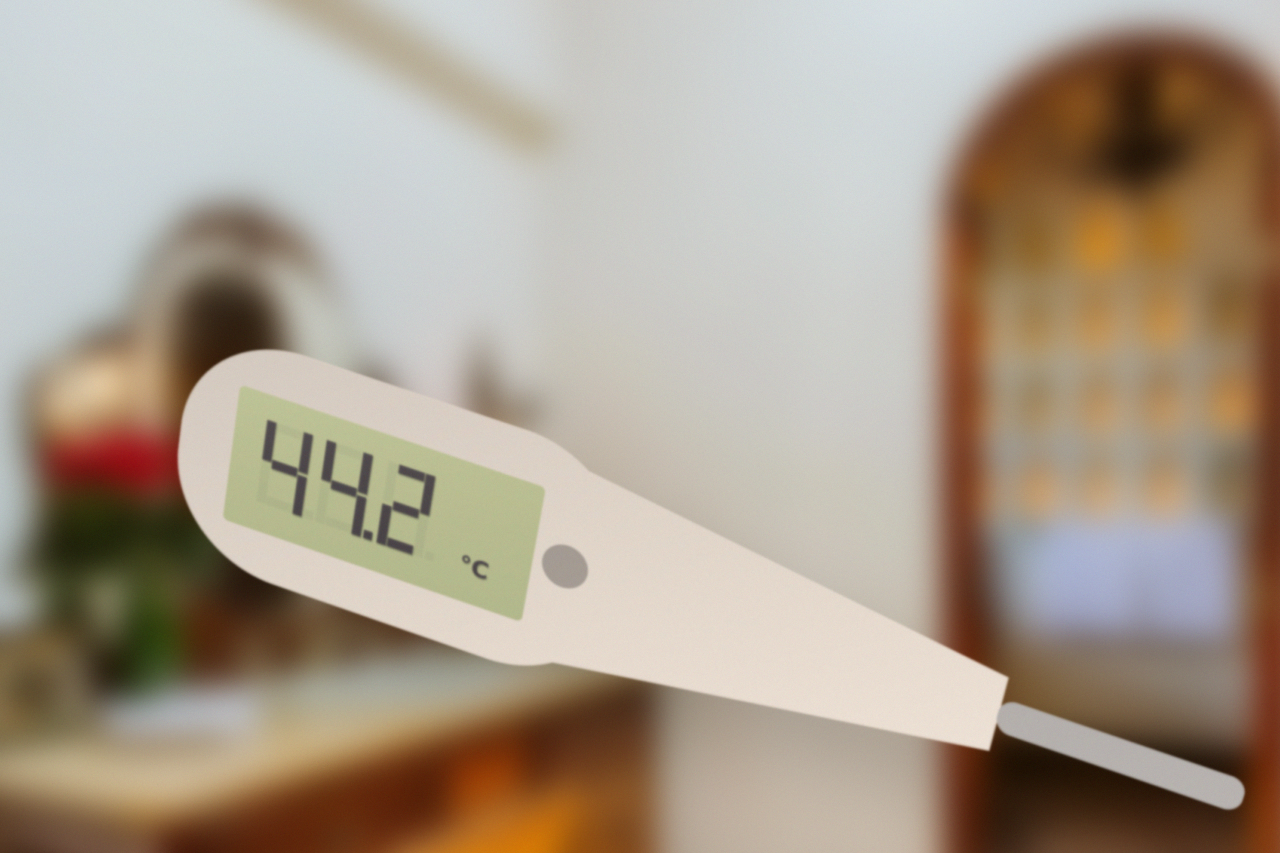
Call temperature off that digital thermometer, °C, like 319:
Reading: 44.2
